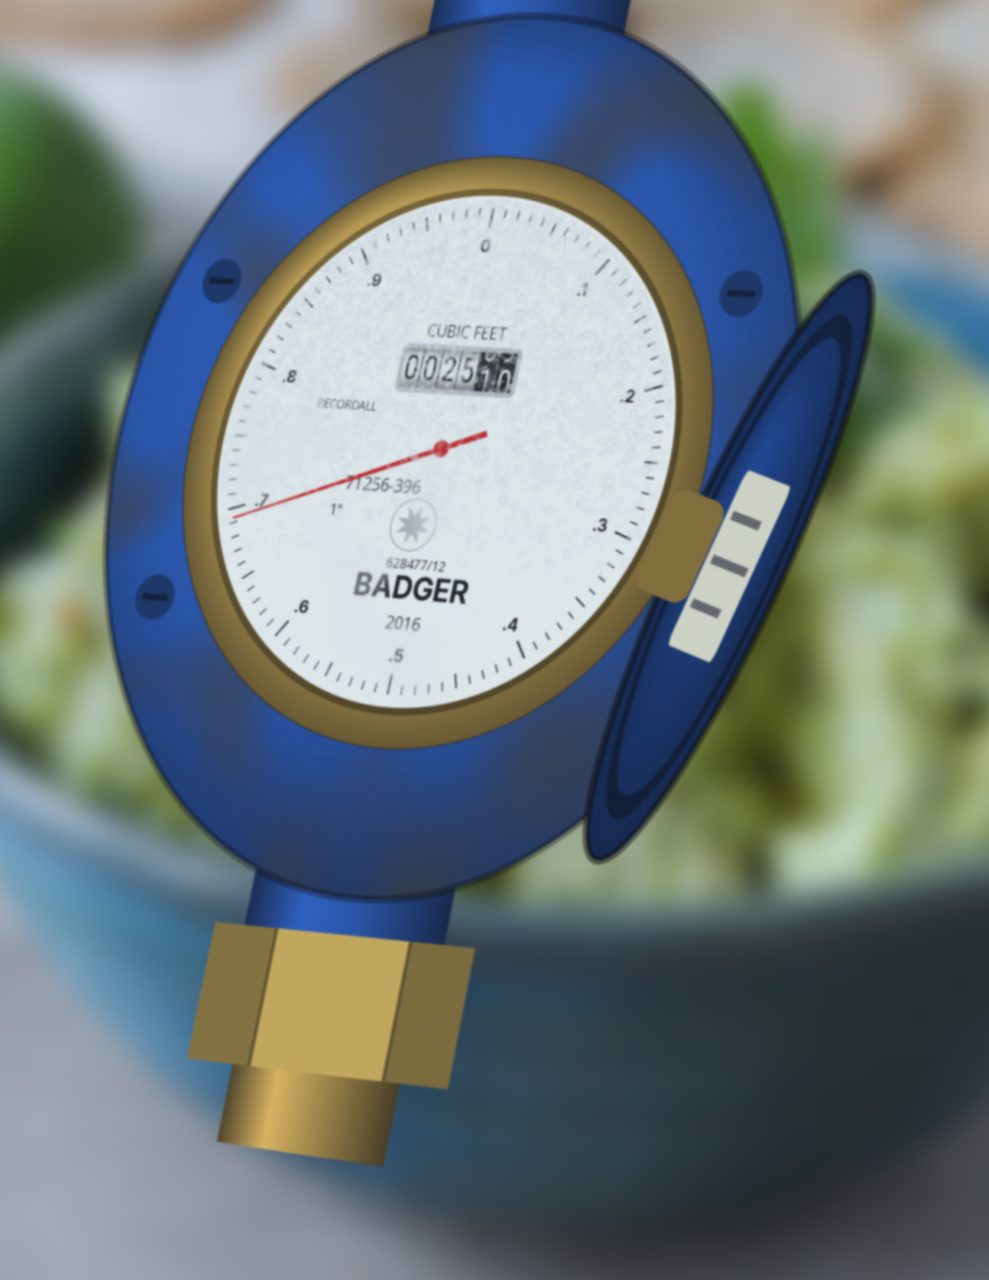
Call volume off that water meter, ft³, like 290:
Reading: 2509.69
